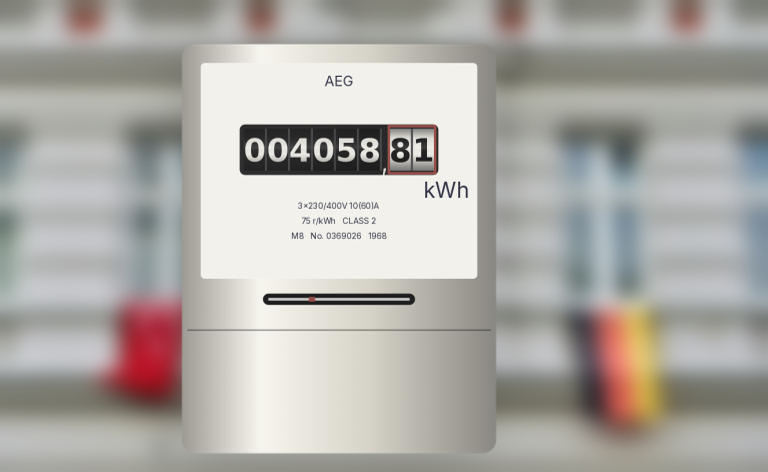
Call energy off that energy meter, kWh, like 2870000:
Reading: 4058.81
